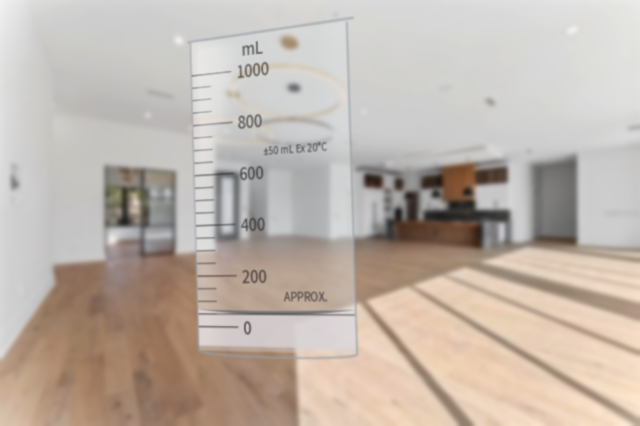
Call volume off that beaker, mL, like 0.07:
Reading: 50
